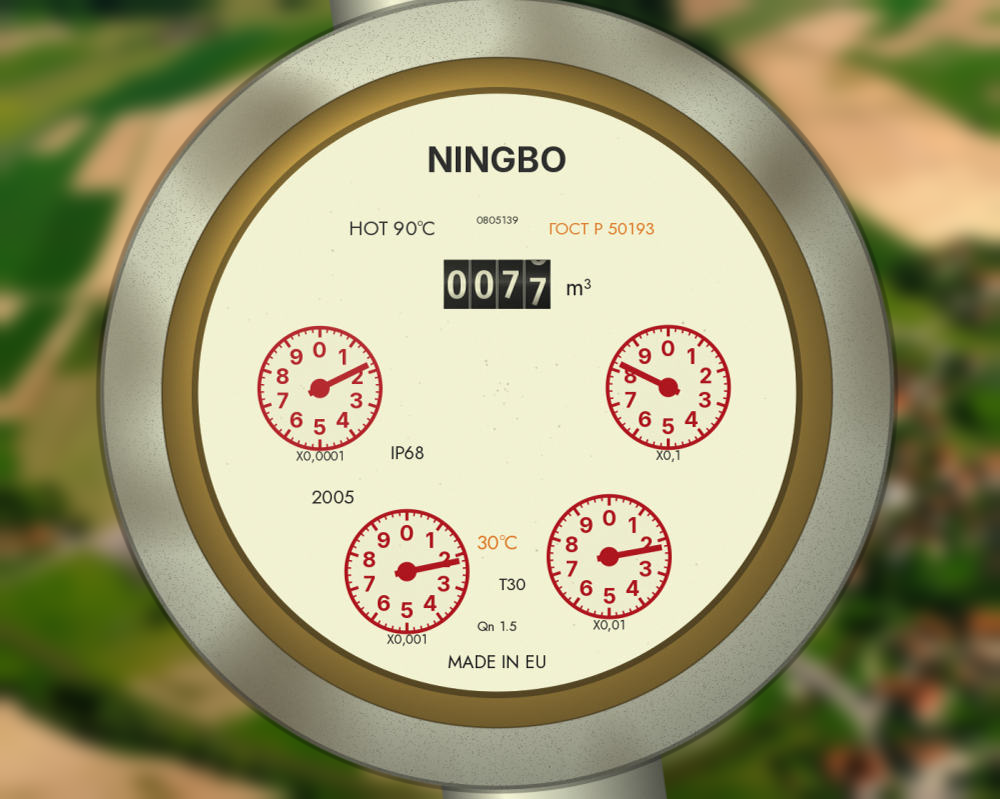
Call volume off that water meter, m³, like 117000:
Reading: 76.8221
